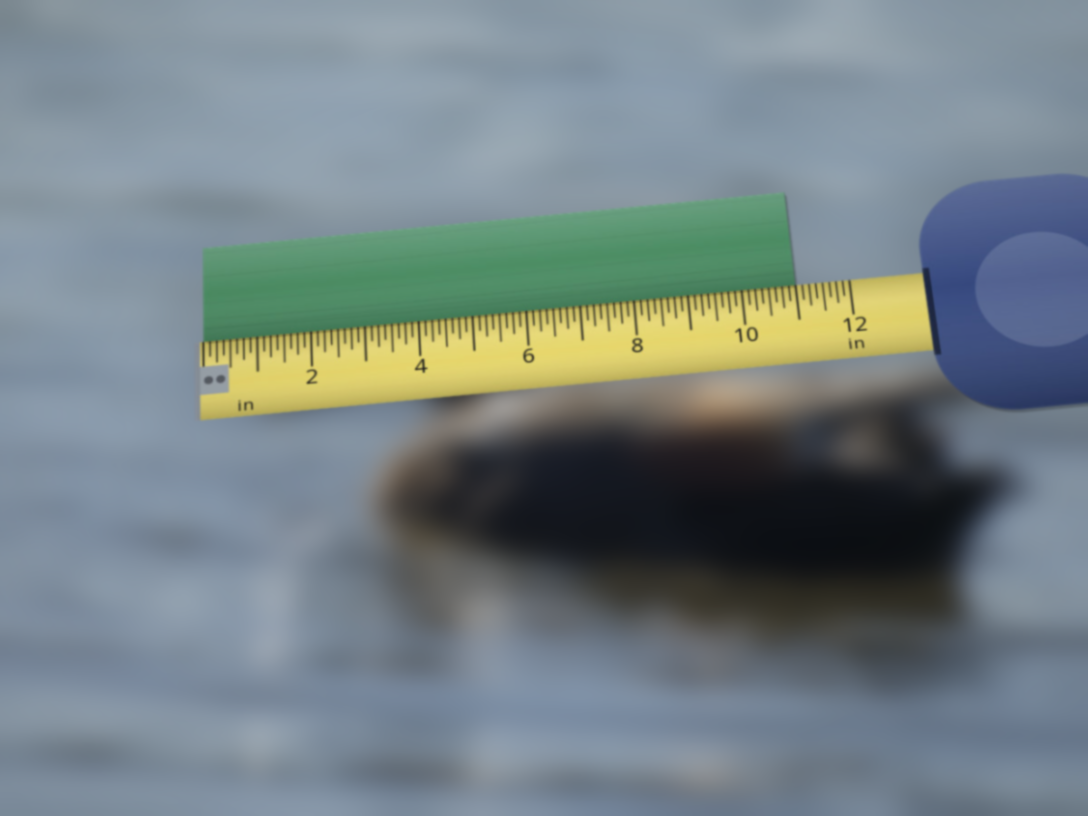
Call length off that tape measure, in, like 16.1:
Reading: 11
